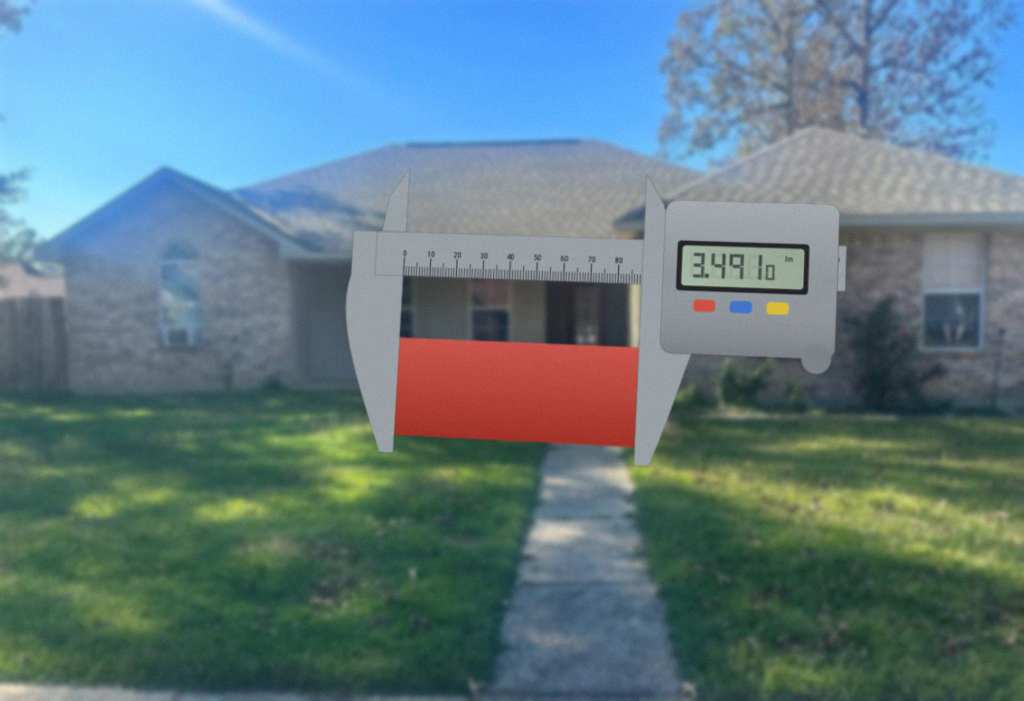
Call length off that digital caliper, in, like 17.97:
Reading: 3.4910
